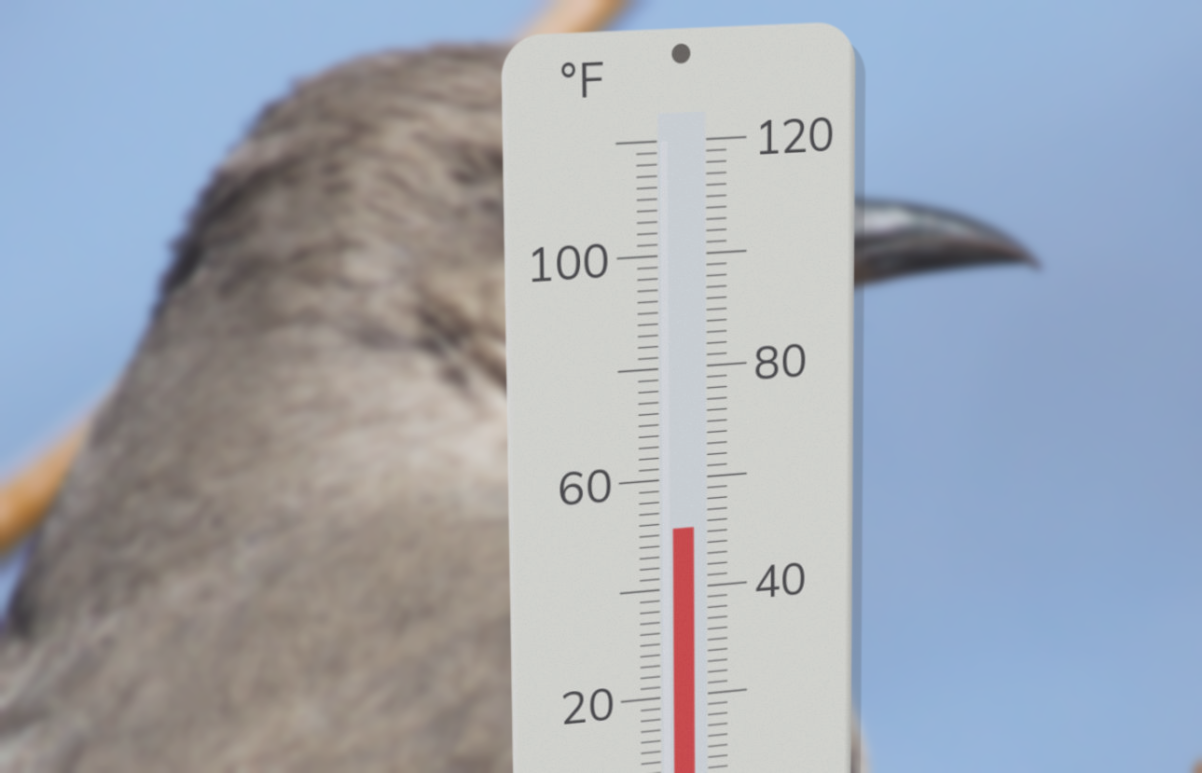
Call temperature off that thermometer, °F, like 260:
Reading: 51
